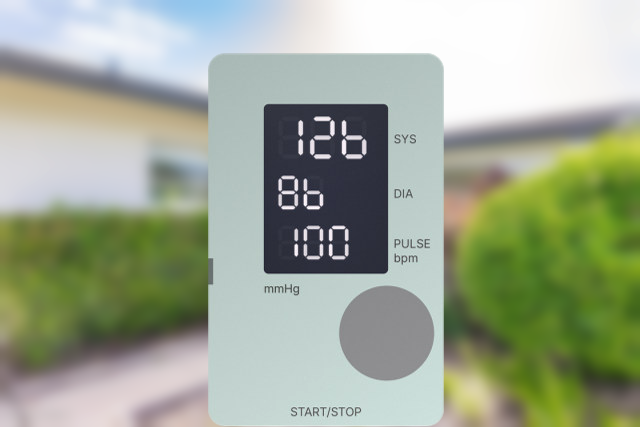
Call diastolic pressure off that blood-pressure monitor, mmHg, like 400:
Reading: 86
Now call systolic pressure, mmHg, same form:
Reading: 126
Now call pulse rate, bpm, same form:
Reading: 100
